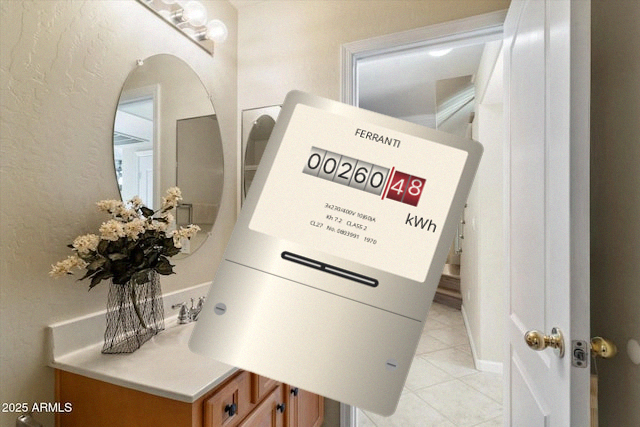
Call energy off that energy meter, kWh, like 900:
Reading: 260.48
